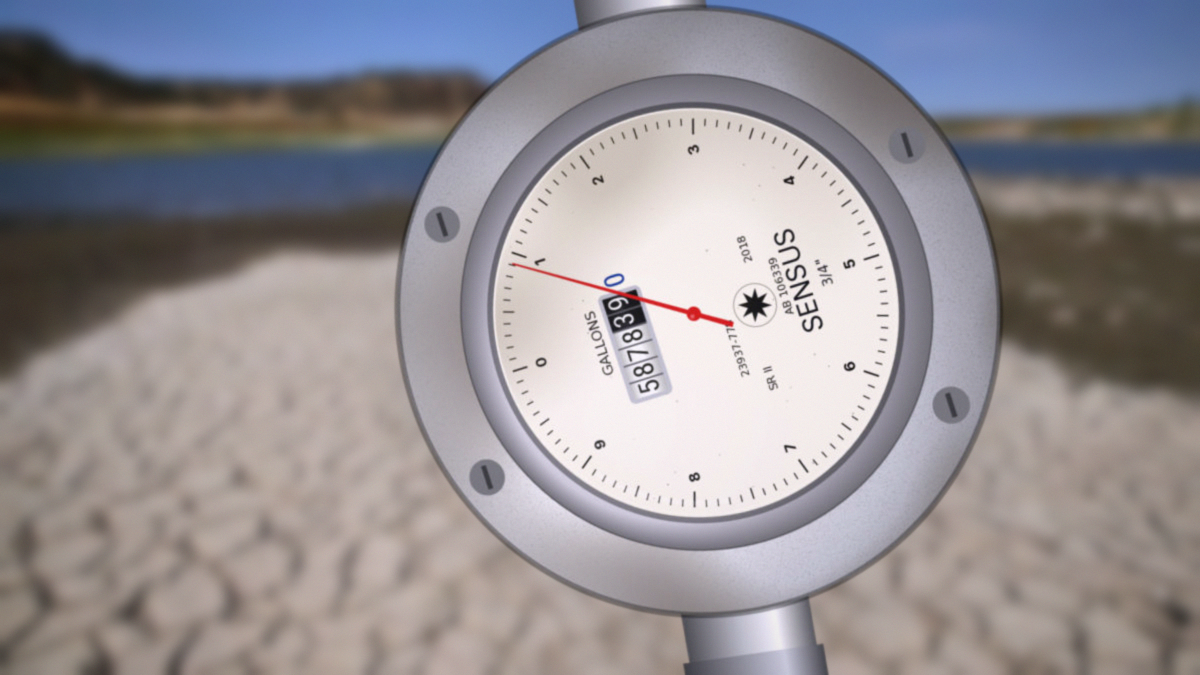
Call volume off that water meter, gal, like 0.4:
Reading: 5878390.9
